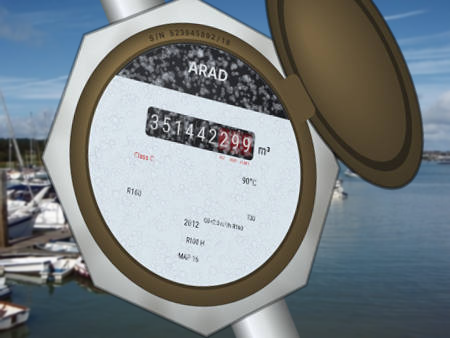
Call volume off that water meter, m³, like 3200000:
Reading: 351442.299
